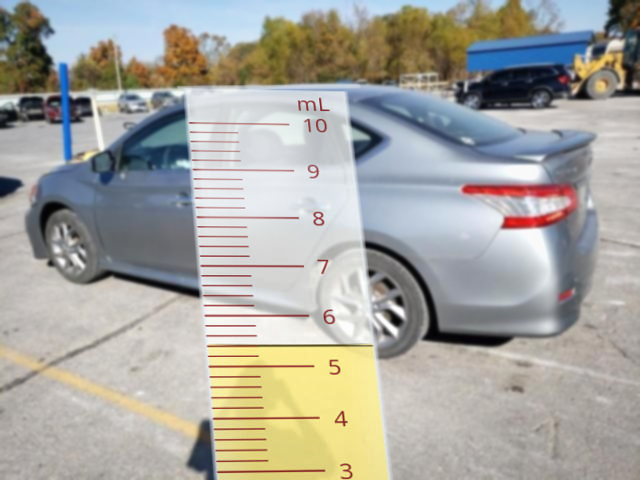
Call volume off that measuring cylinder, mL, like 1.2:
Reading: 5.4
